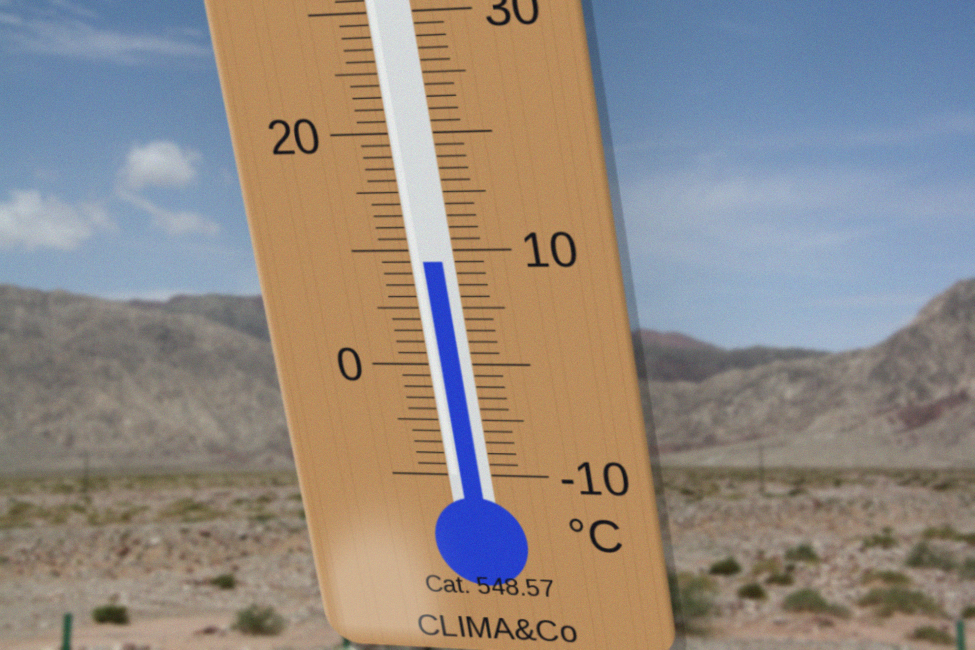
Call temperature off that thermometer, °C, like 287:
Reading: 9
